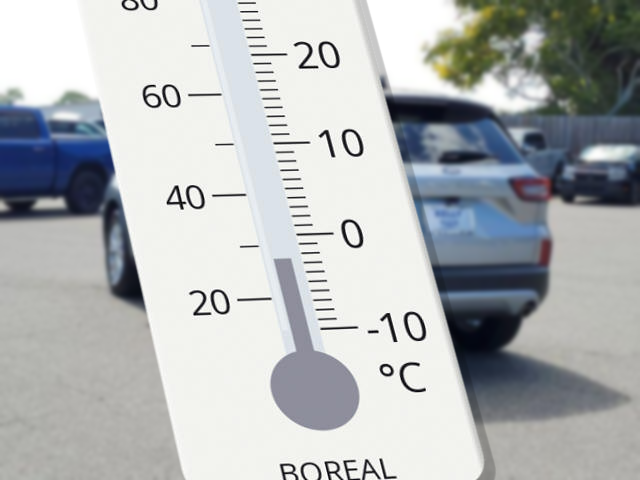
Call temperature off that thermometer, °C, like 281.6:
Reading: -2.5
